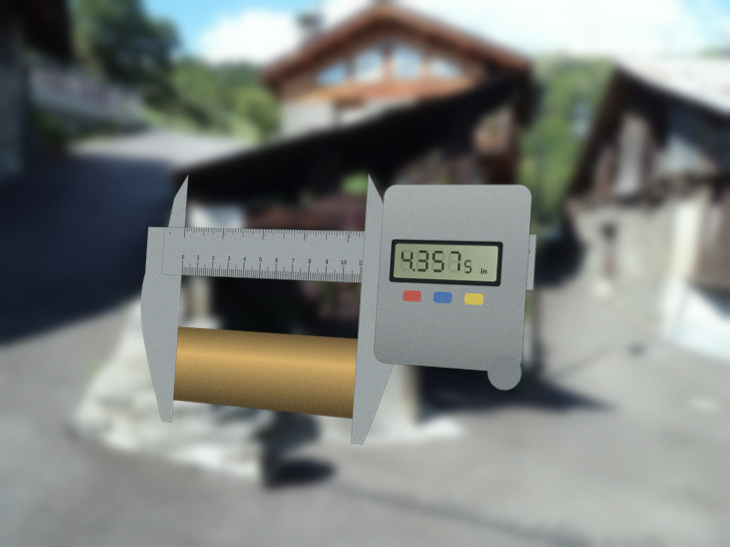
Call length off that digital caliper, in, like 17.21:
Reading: 4.3575
